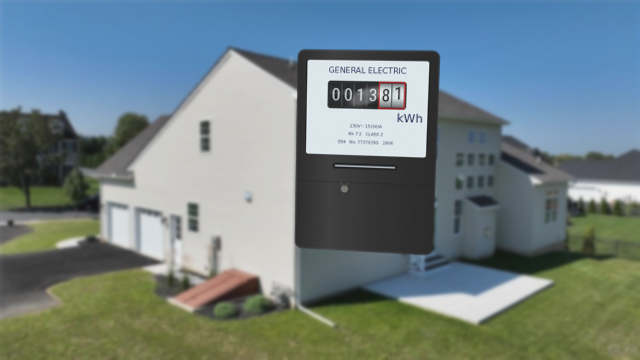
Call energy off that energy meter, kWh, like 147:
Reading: 13.81
